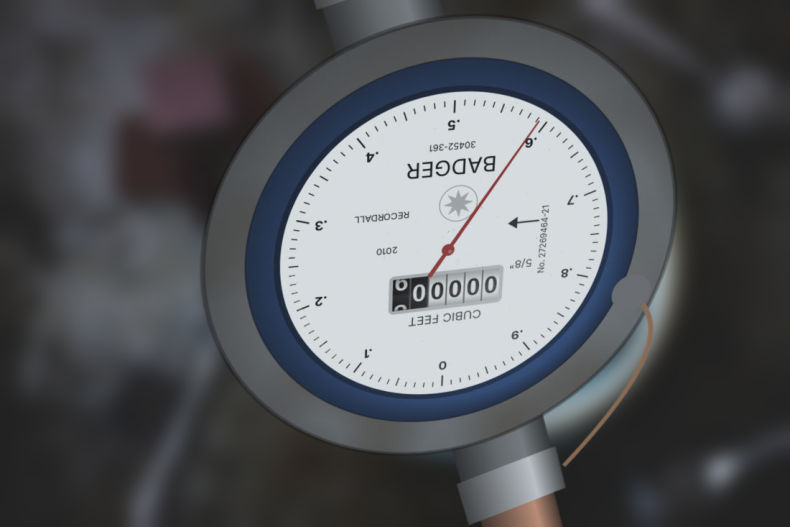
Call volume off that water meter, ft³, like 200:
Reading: 8.59
